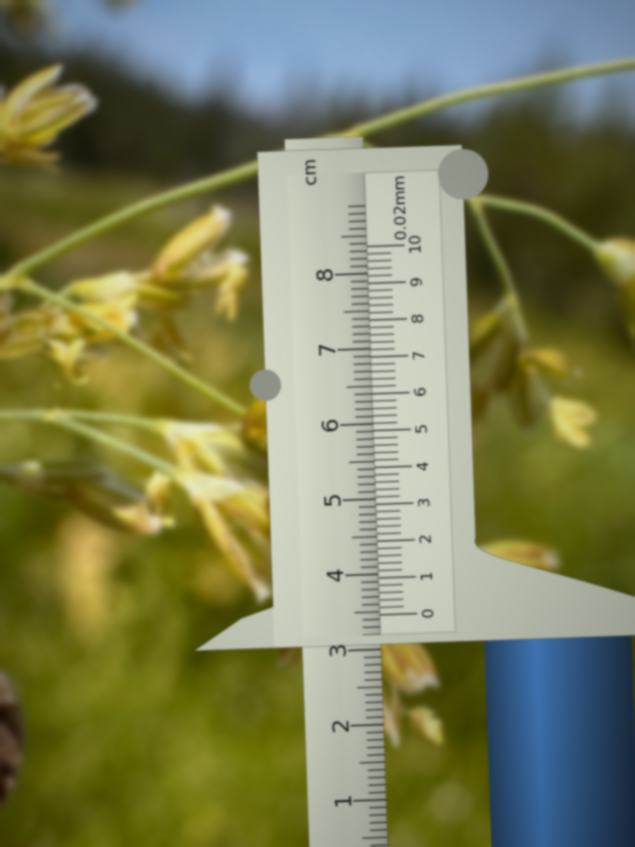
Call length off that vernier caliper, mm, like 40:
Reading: 34.6
